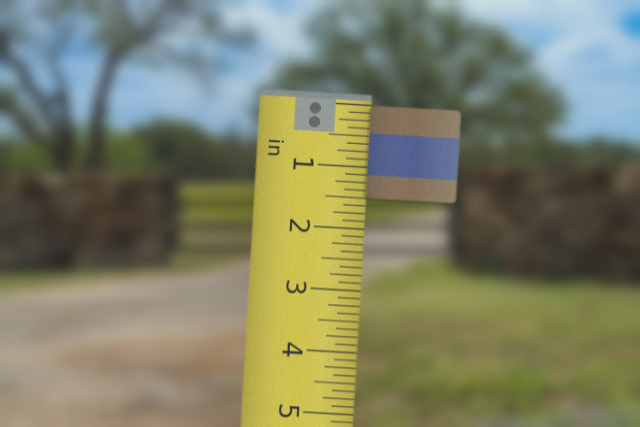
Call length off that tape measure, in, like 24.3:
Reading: 1.5
